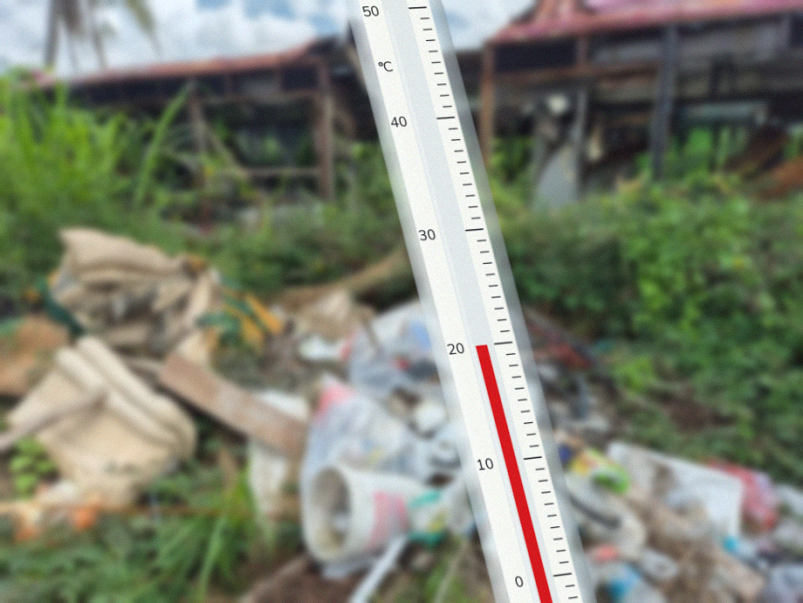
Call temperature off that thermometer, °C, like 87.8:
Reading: 20
